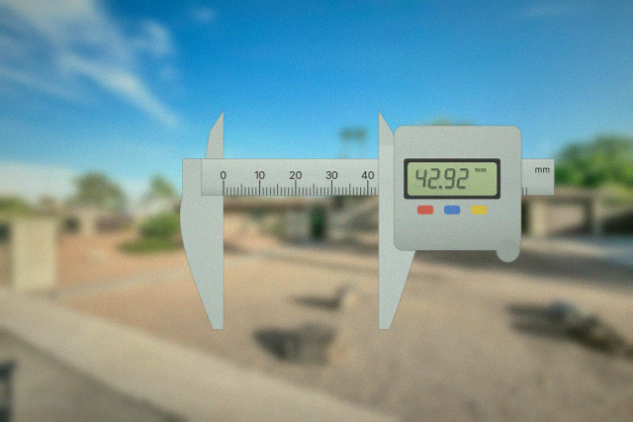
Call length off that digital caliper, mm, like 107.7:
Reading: 42.92
